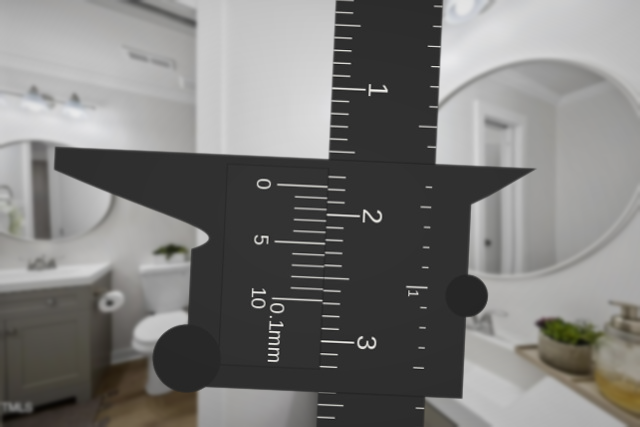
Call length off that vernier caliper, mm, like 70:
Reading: 17.8
